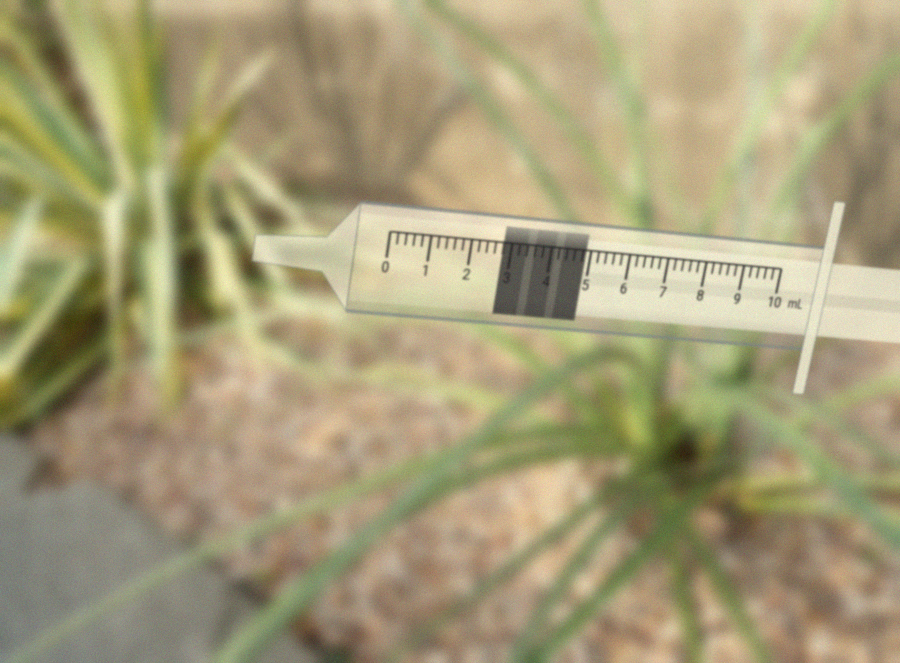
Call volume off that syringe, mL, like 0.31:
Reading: 2.8
